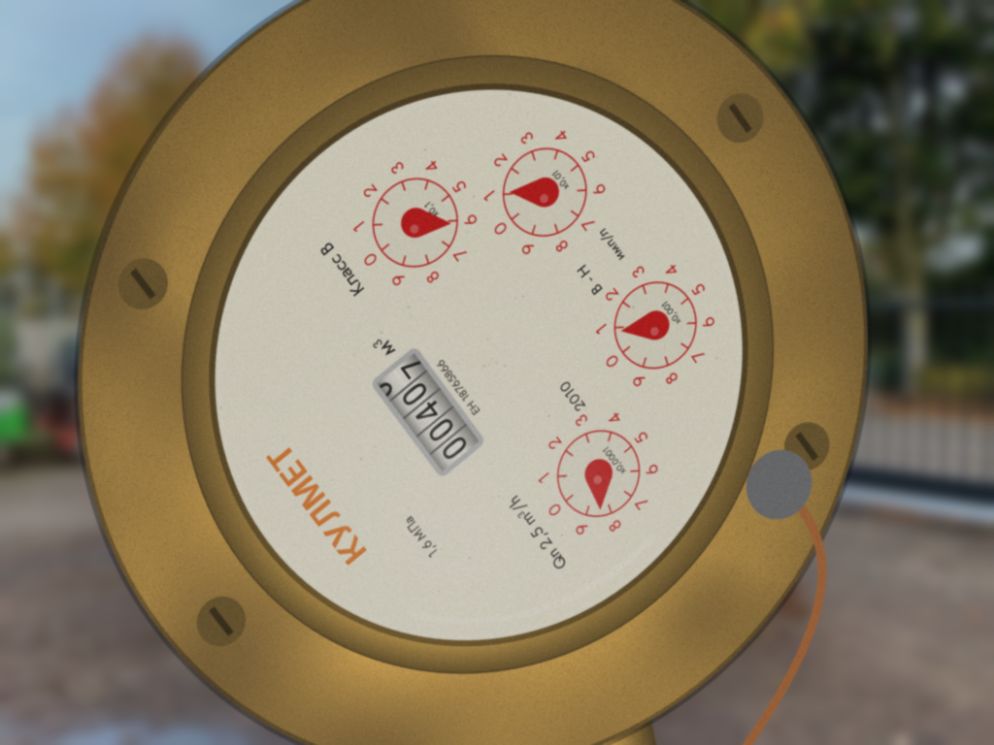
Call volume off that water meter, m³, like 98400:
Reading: 406.6108
